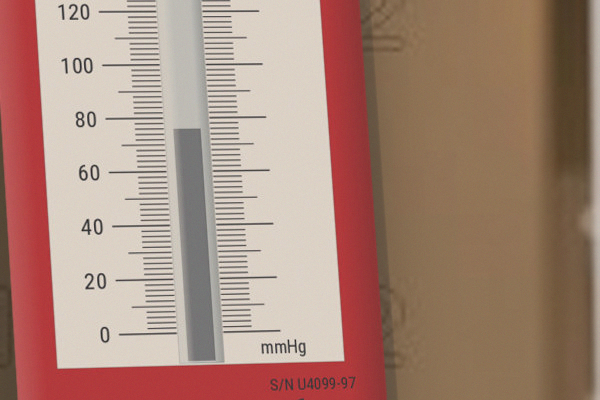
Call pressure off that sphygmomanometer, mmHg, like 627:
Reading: 76
